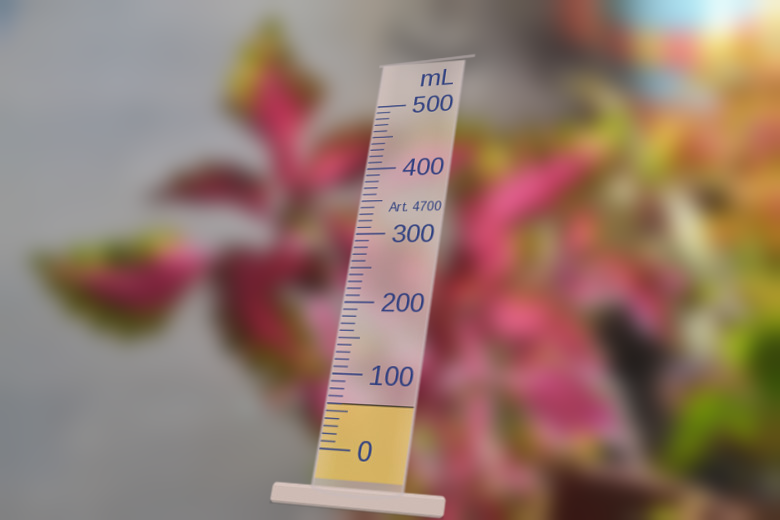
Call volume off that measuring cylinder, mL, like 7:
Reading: 60
